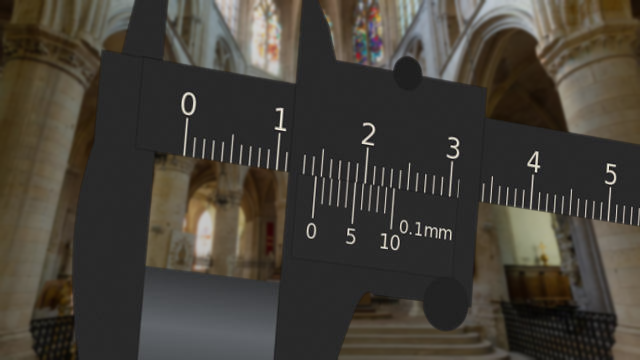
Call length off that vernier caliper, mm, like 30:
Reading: 14.4
